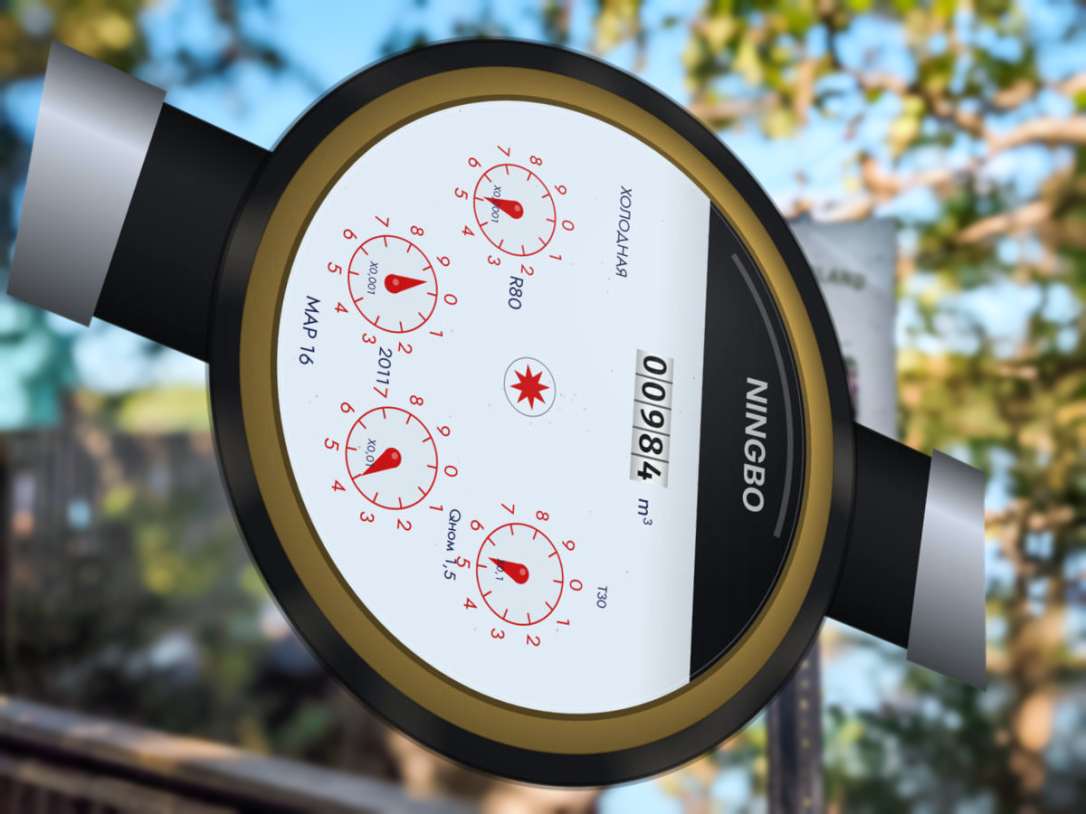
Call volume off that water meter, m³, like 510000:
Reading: 984.5395
